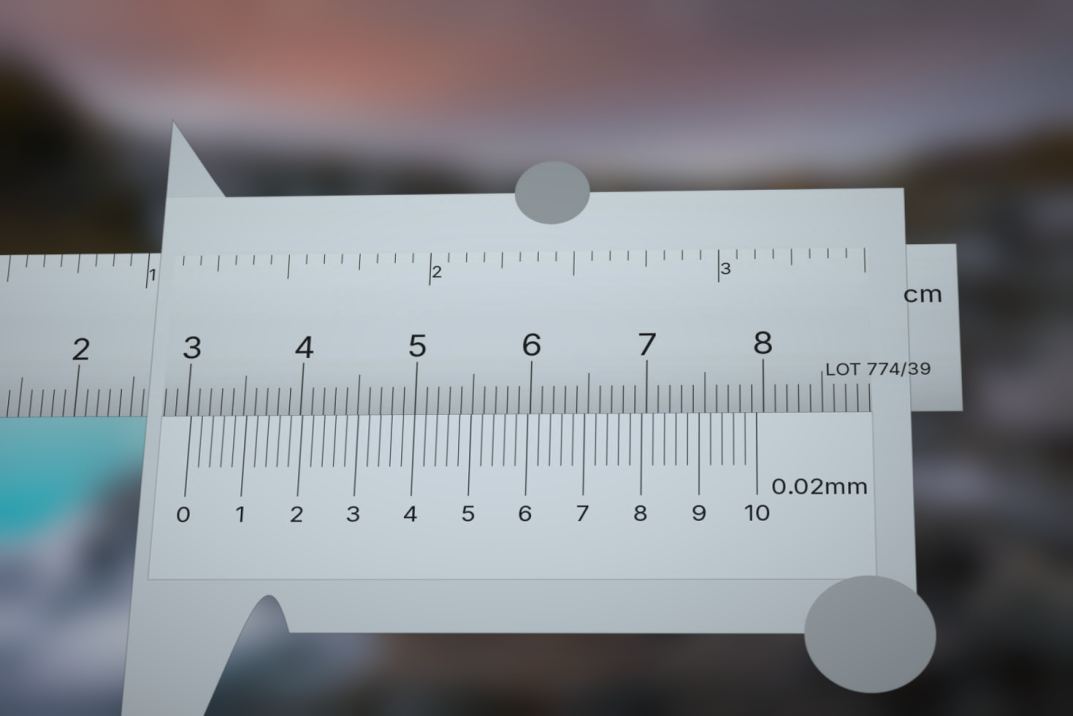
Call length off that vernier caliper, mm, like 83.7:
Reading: 30.4
